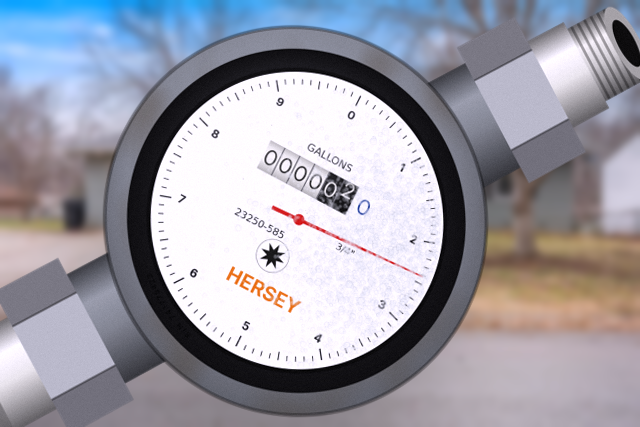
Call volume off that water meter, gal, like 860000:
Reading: 22.4
